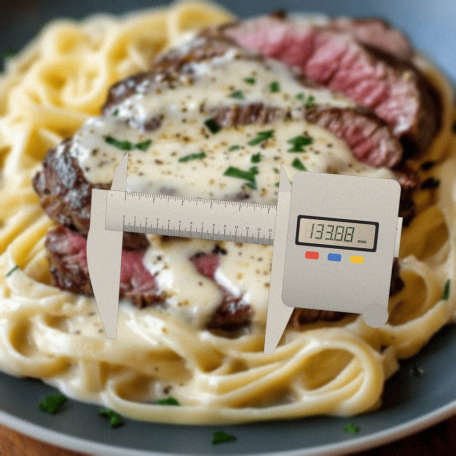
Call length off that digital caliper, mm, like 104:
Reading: 133.88
